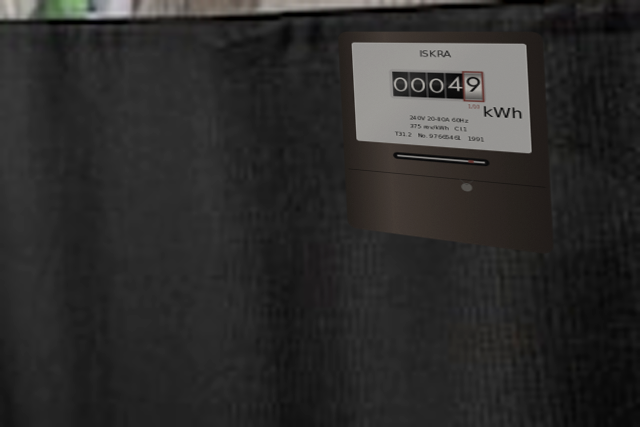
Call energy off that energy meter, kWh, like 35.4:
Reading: 4.9
